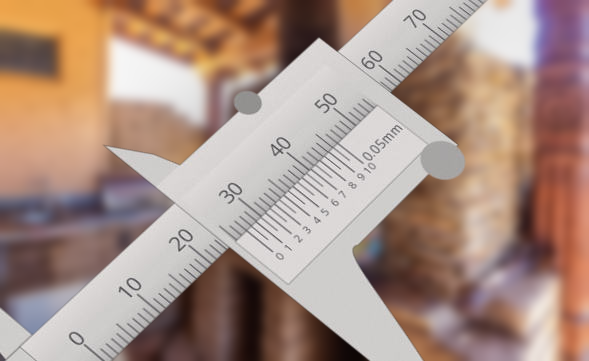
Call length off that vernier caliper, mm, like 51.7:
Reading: 27.0
